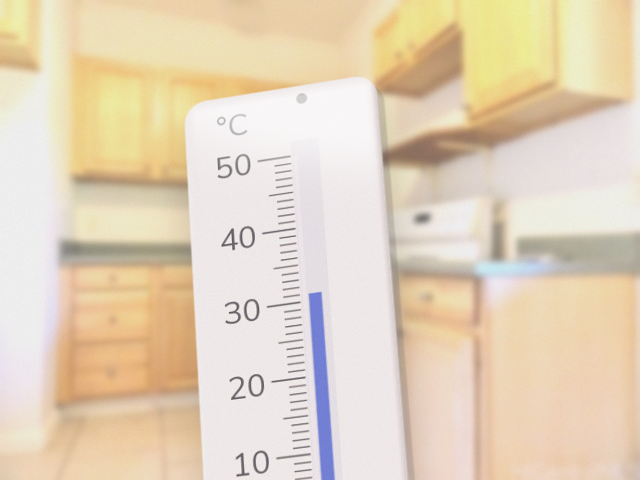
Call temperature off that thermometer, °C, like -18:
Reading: 31
